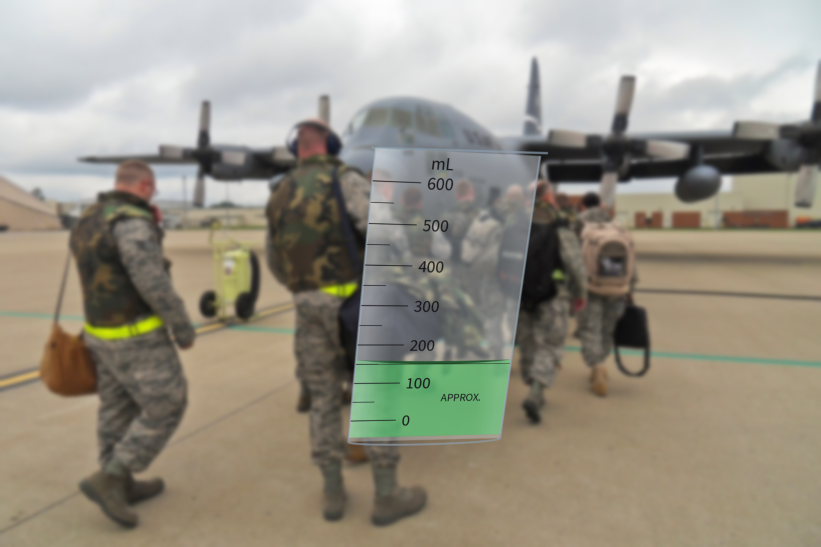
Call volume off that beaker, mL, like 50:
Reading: 150
